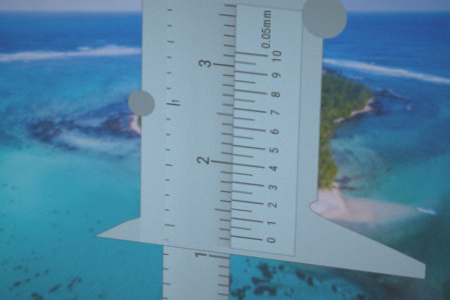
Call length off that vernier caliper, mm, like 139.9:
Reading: 12.4
